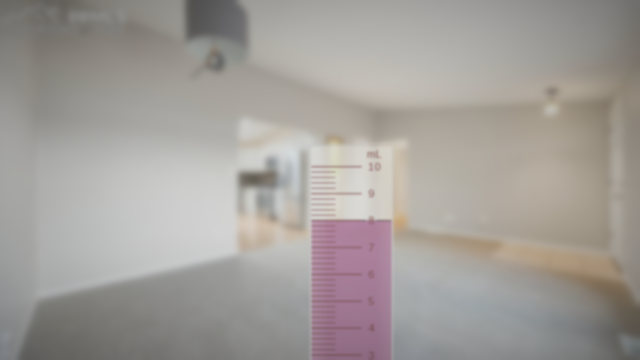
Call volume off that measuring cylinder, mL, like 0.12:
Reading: 8
